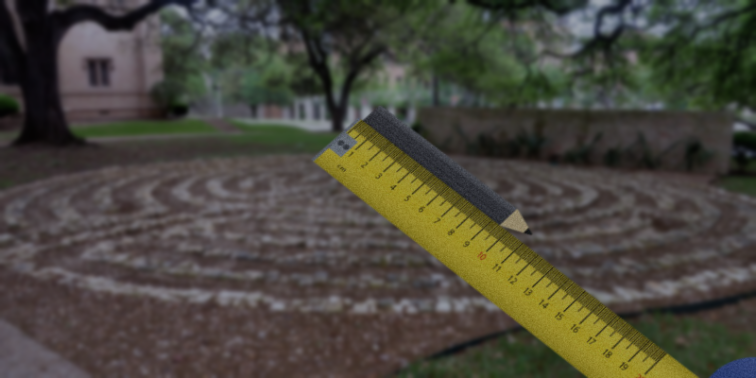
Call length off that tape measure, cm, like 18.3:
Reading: 11
